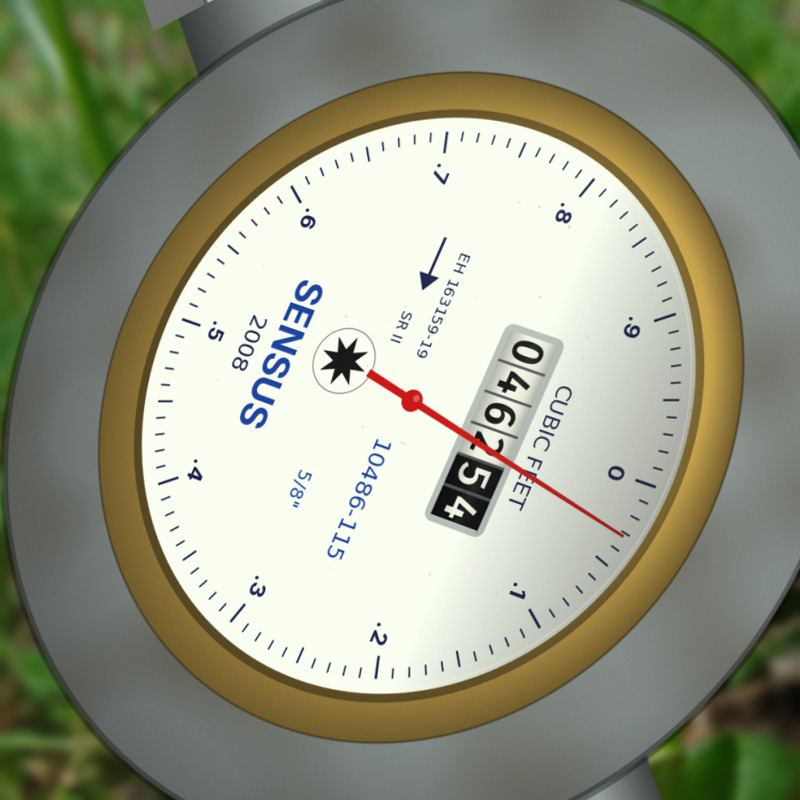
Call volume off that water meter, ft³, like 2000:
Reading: 46254.03
